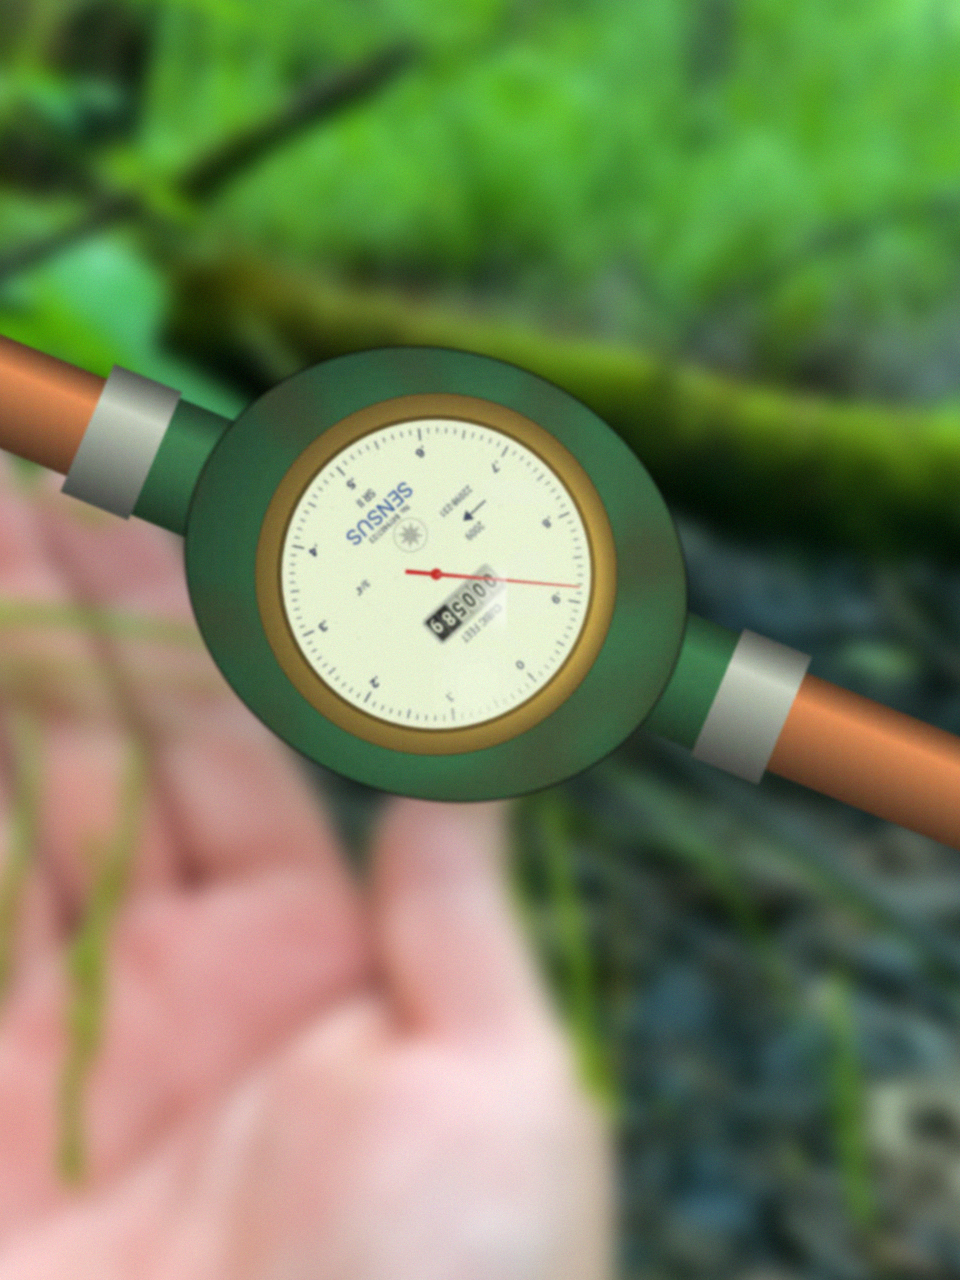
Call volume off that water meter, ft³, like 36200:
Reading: 588.88
